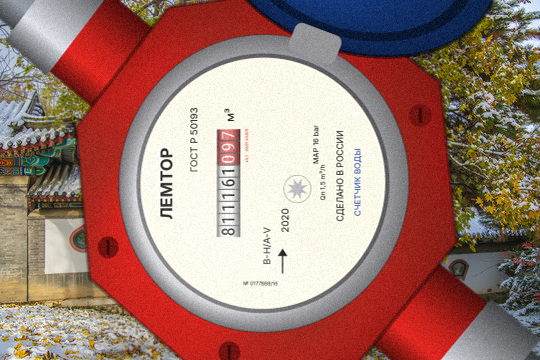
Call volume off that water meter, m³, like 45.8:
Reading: 811161.097
